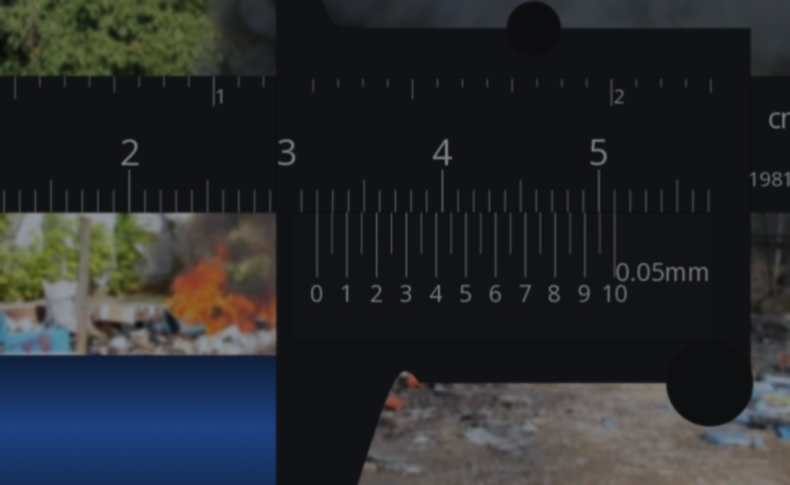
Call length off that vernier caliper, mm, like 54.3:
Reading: 32.0
